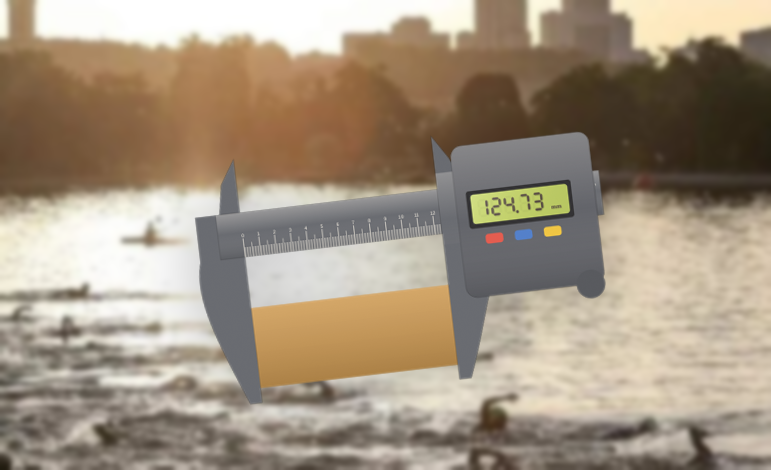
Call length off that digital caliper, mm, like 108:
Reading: 124.73
